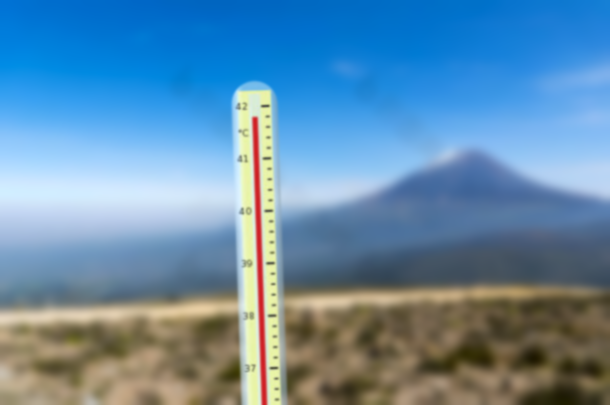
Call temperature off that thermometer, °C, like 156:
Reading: 41.8
